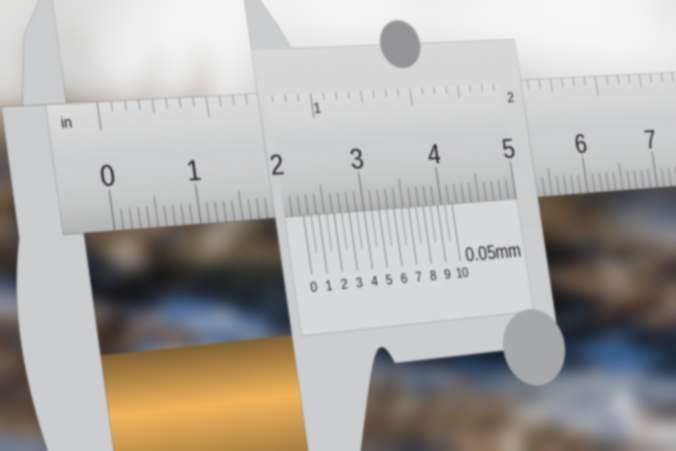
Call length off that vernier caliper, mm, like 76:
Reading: 22.4
